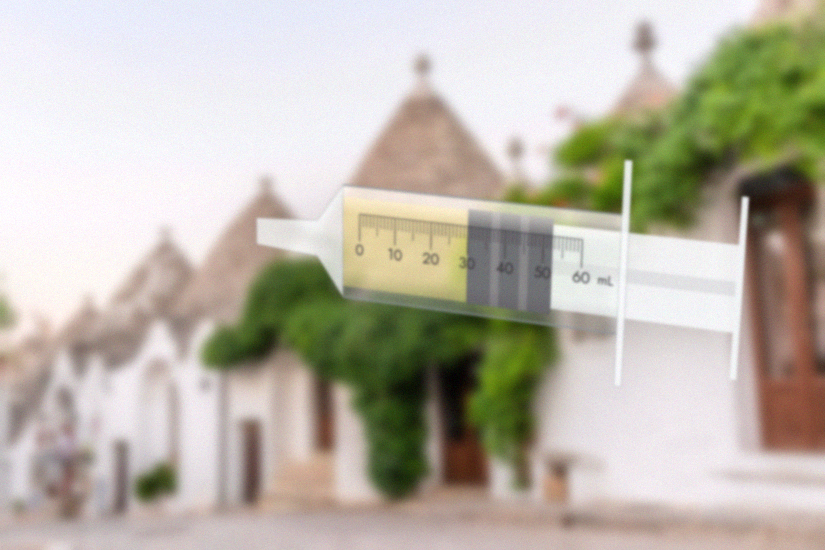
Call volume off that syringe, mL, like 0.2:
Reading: 30
